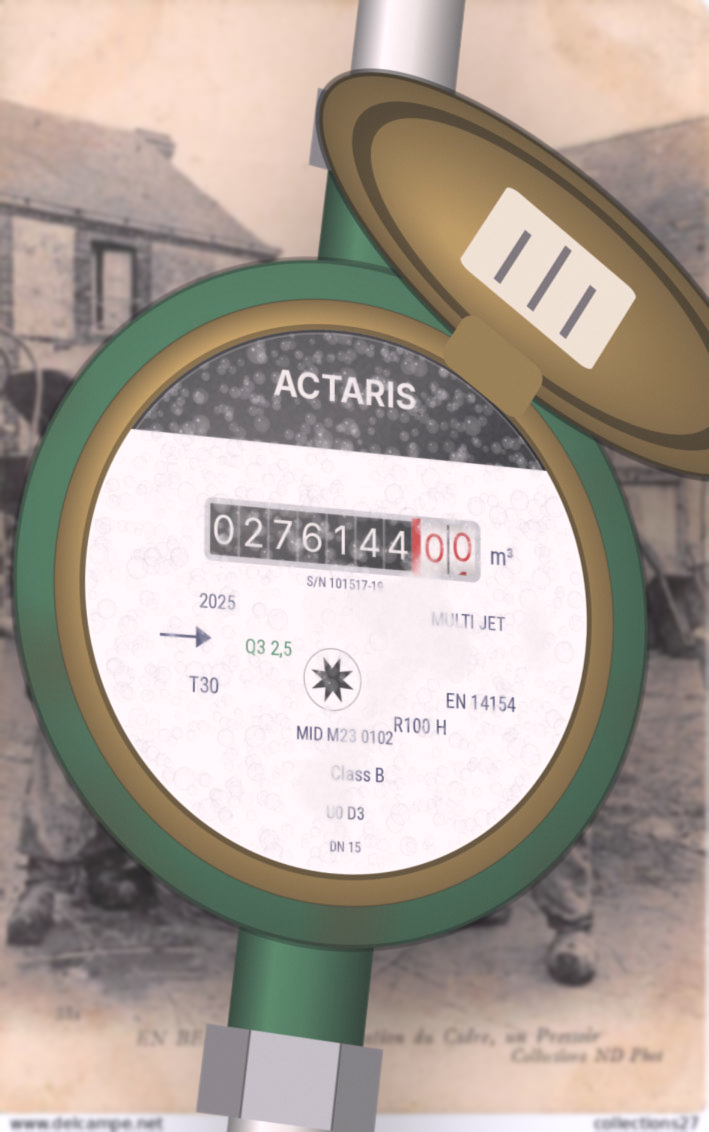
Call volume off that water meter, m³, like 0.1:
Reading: 276144.00
